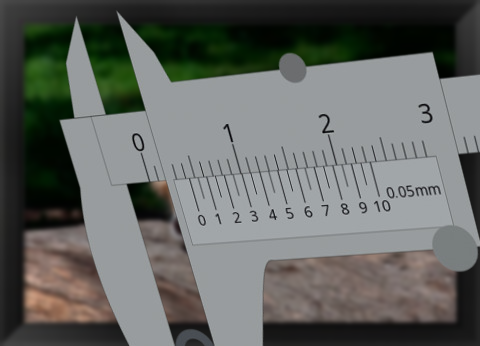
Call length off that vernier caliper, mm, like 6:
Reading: 4.4
